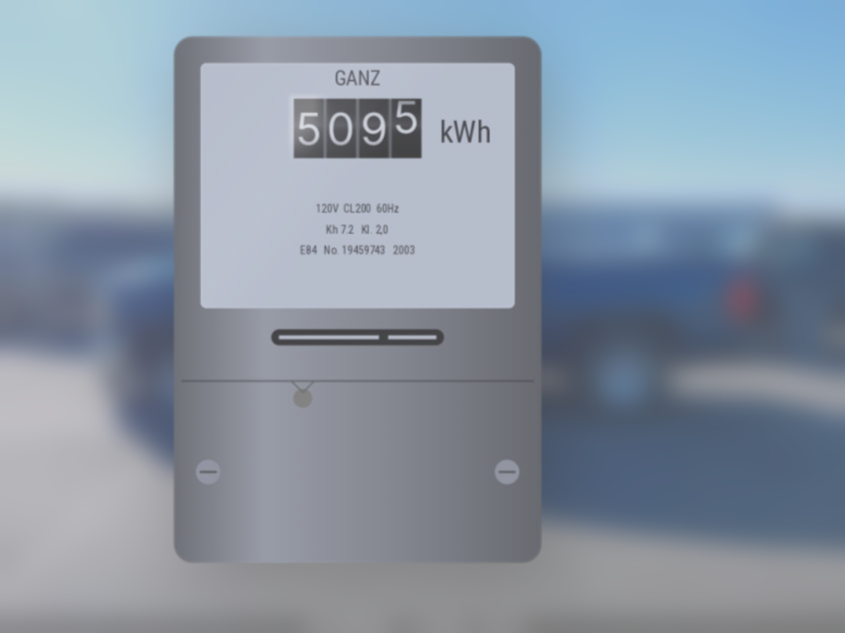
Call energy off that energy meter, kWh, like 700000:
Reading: 5095
